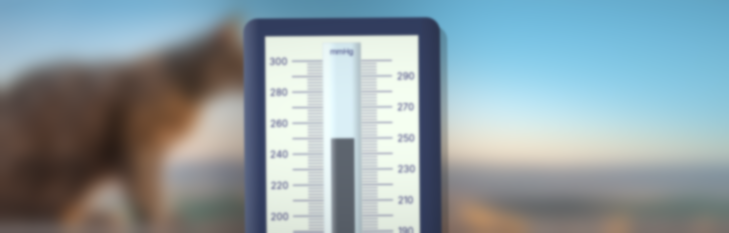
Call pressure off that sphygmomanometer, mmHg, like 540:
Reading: 250
